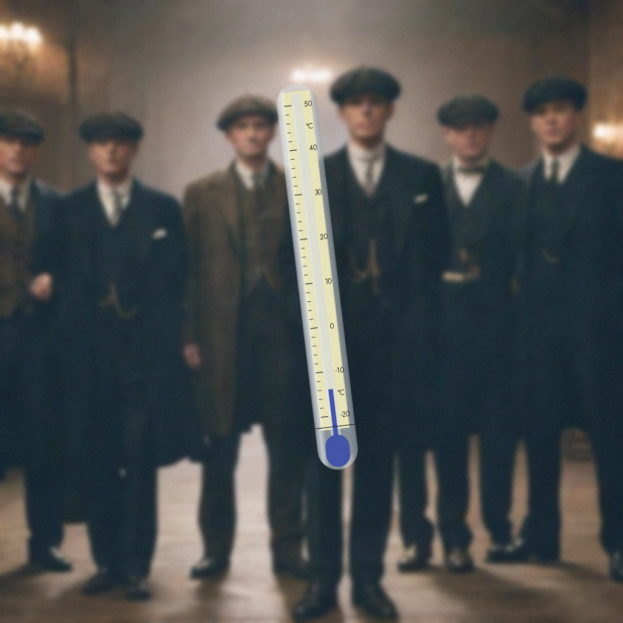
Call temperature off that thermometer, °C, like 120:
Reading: -14
